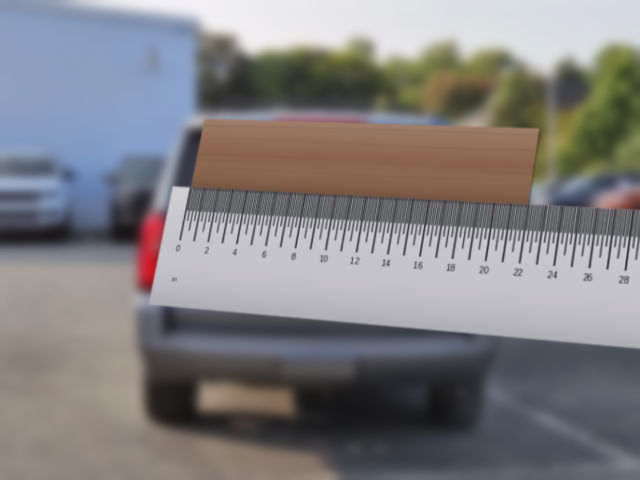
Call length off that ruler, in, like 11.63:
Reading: 22
